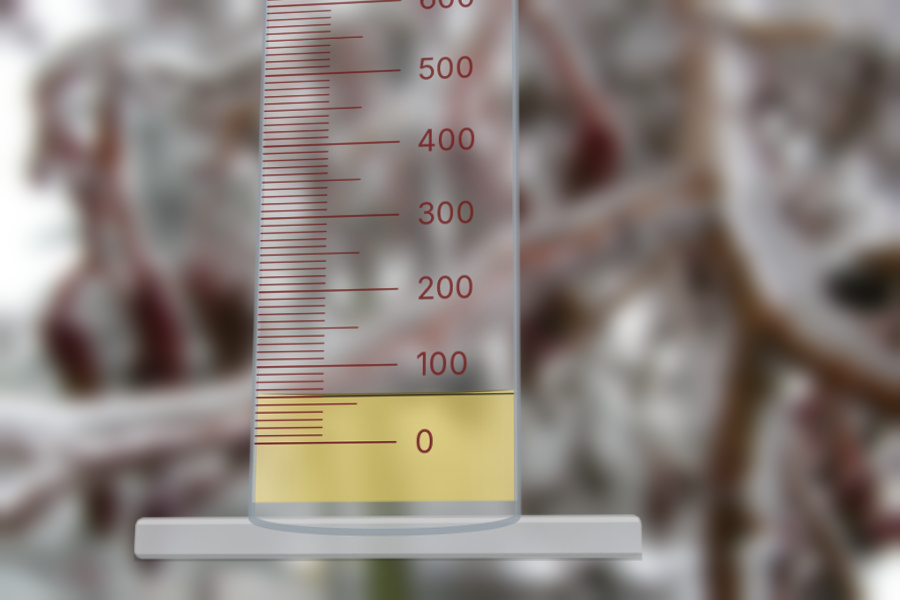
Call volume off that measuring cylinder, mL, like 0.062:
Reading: 60
